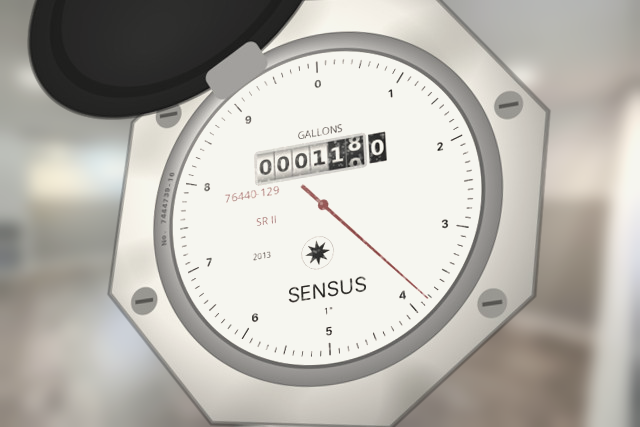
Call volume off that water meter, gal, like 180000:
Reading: 1183.8
